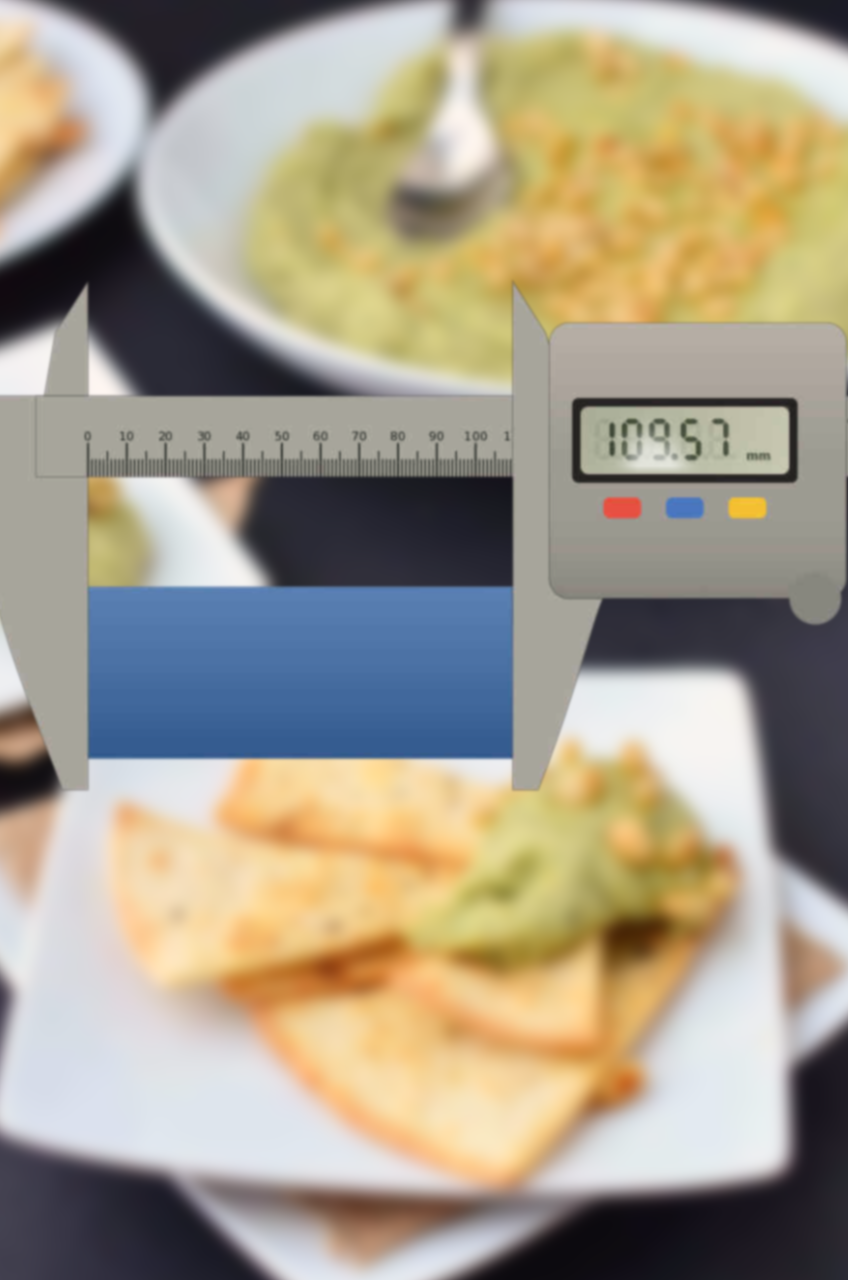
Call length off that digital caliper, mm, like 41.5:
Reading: 109.57
